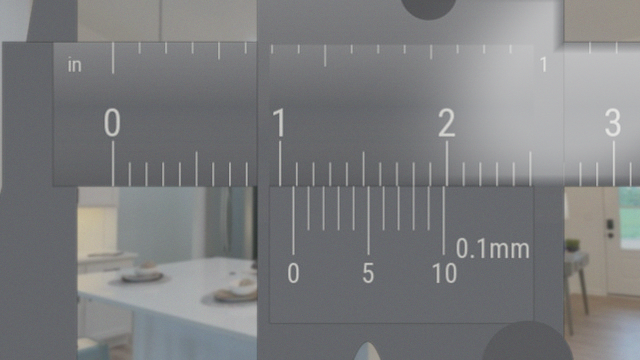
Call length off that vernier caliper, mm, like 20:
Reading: 10.8
